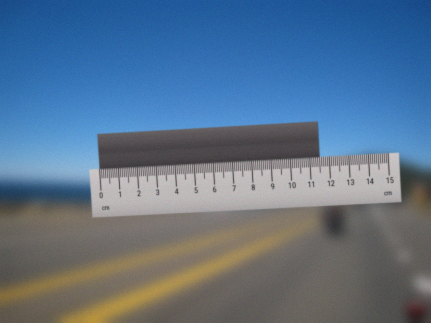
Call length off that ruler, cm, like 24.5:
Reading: 11.5
